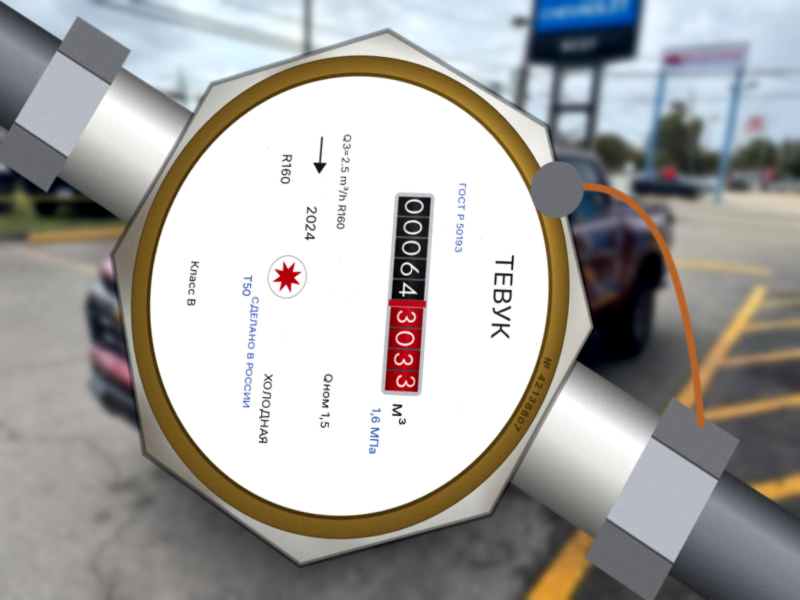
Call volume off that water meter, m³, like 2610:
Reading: 64.3033
